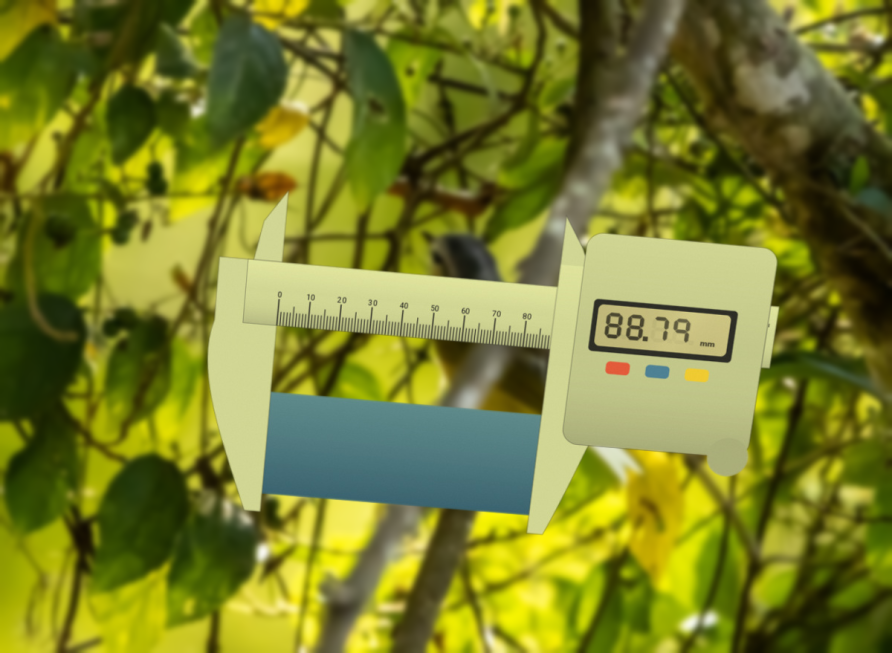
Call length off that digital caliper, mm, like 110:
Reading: 88.79
